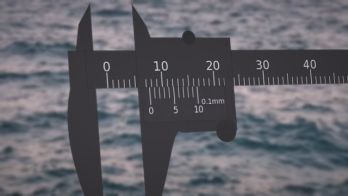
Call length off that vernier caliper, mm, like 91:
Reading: 7.6
